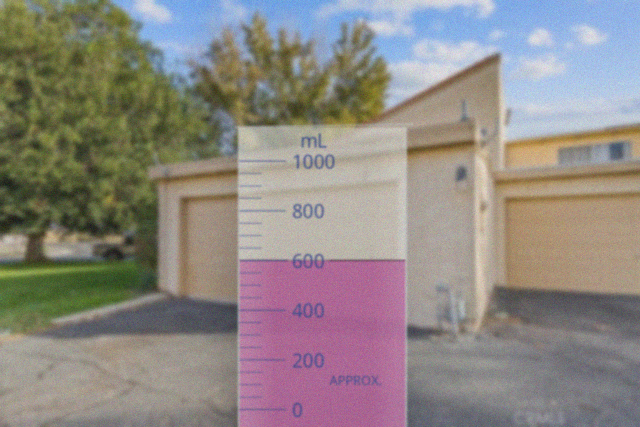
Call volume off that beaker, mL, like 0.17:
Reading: 600
